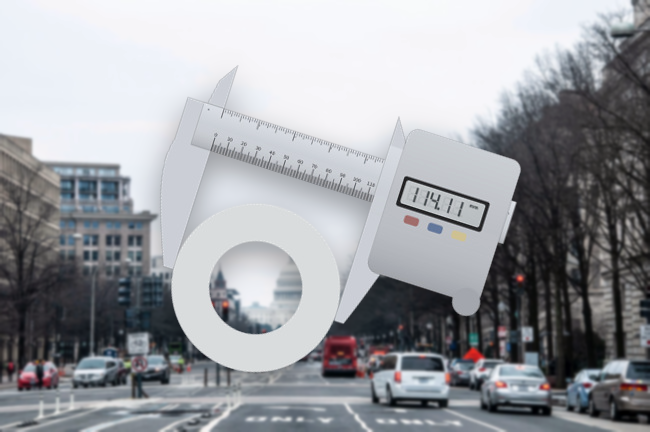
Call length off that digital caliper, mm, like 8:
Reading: 114.11
